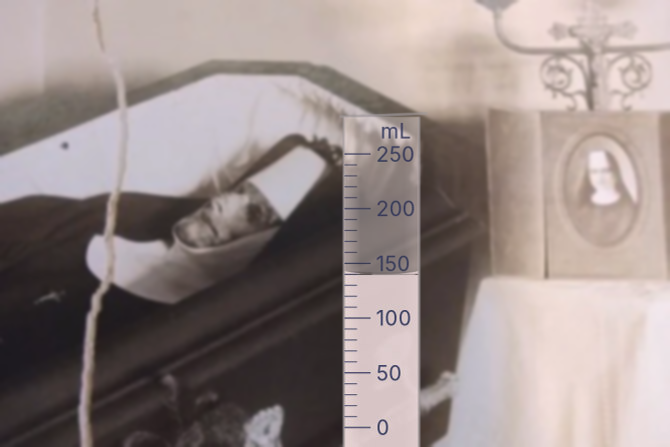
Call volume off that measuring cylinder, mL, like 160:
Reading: 140
